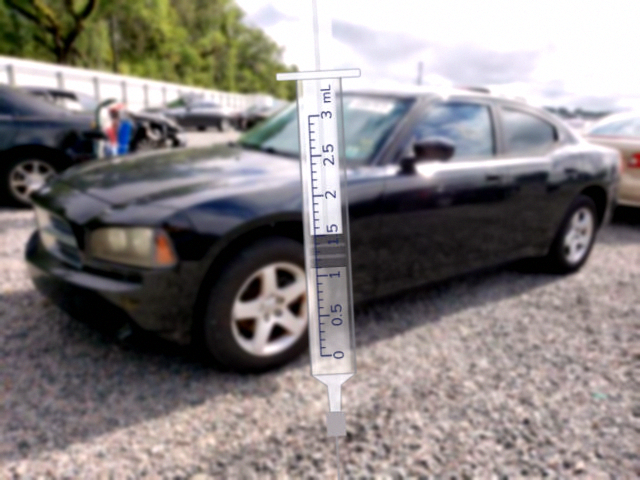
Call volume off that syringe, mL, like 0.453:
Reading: 1.1
